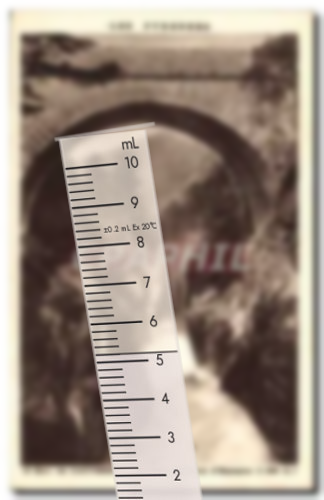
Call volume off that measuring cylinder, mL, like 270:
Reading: 5.2
